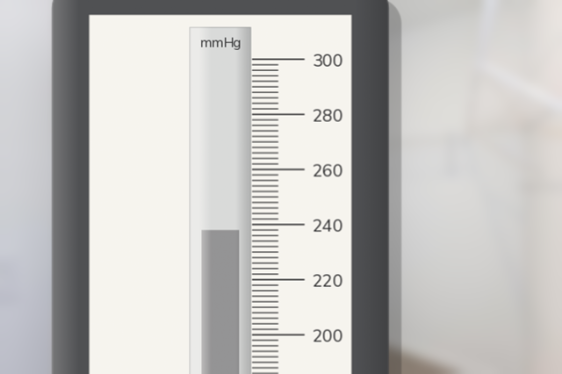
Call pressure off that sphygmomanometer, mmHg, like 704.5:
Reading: 238
